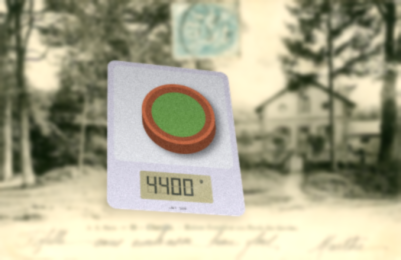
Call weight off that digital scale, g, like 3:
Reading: 4400
